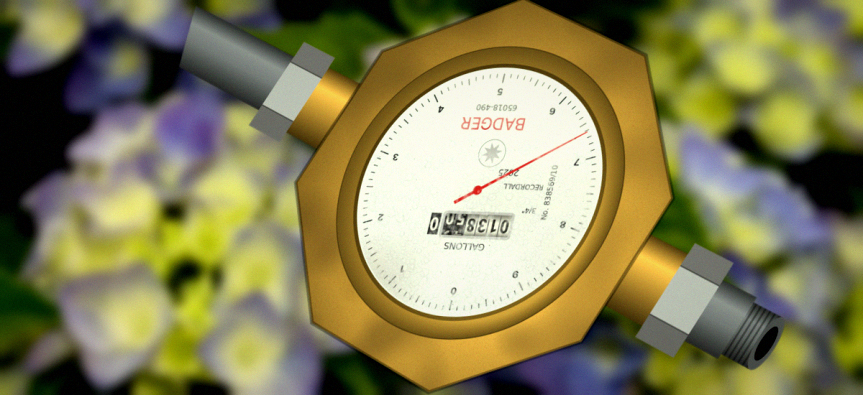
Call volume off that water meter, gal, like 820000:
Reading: 138496.6
